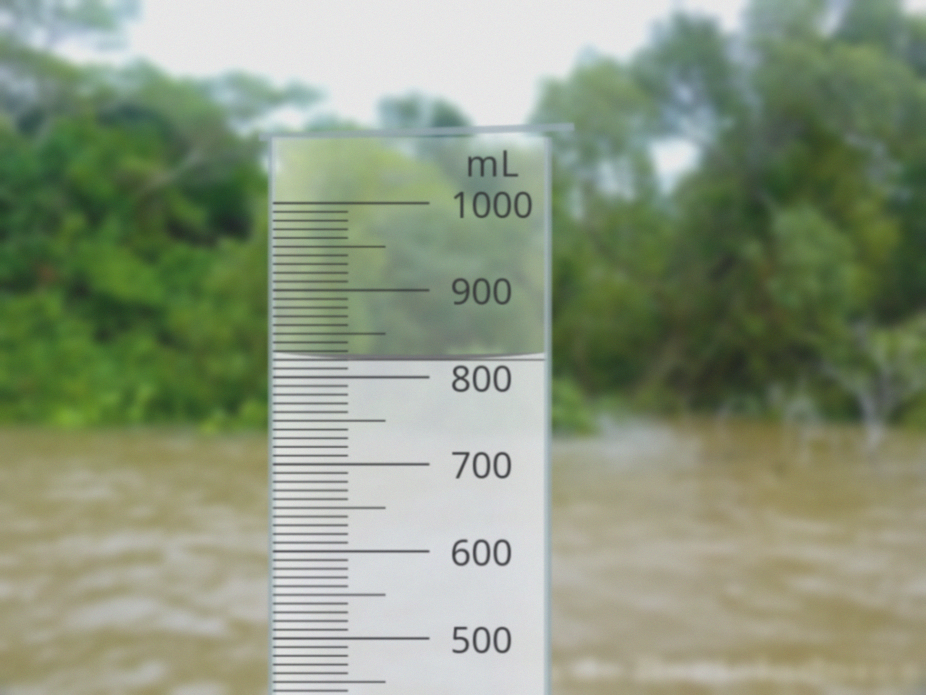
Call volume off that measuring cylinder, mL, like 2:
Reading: 820
